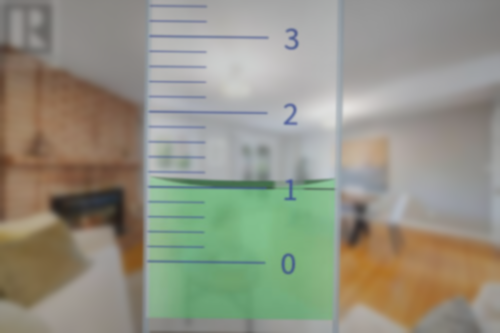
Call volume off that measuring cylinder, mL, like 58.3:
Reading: 1
